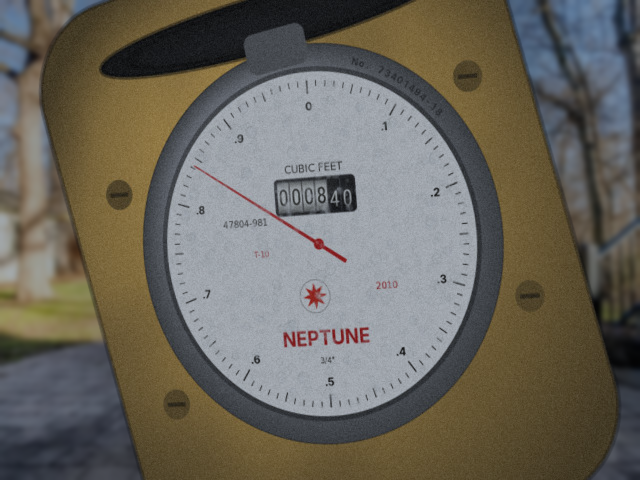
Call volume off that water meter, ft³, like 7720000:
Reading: 839.84
